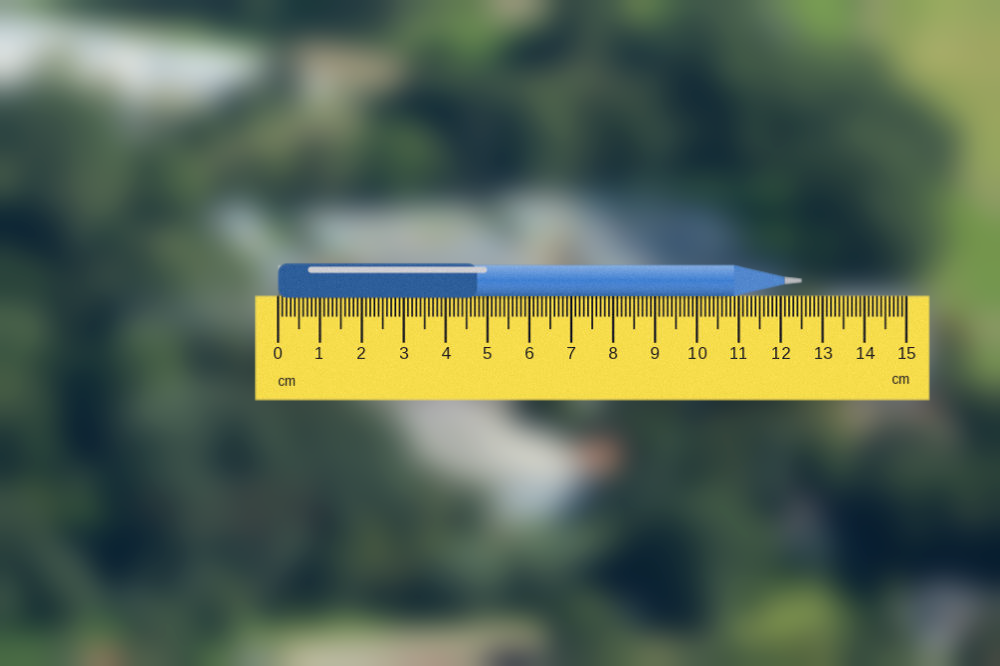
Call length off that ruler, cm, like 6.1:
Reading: 12.5
